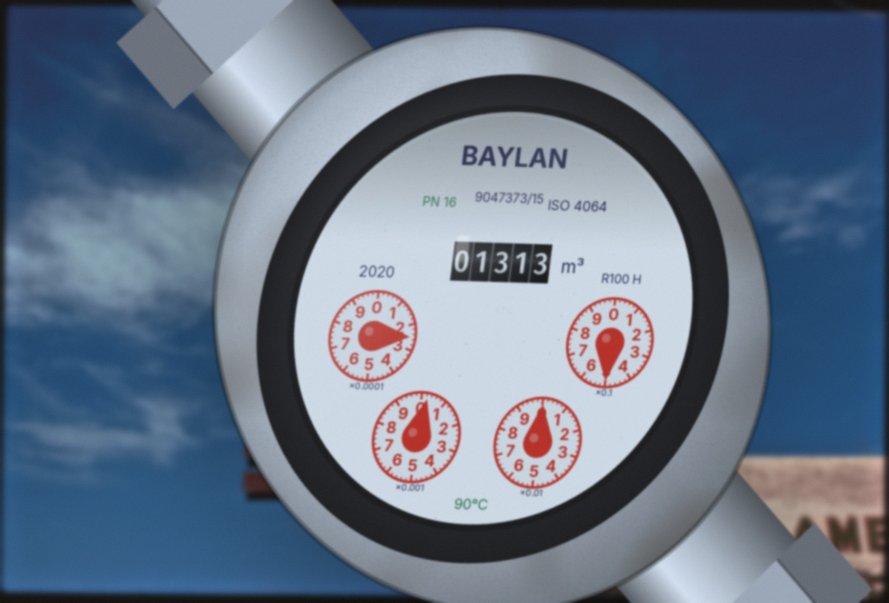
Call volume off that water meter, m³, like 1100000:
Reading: 1313.5002
